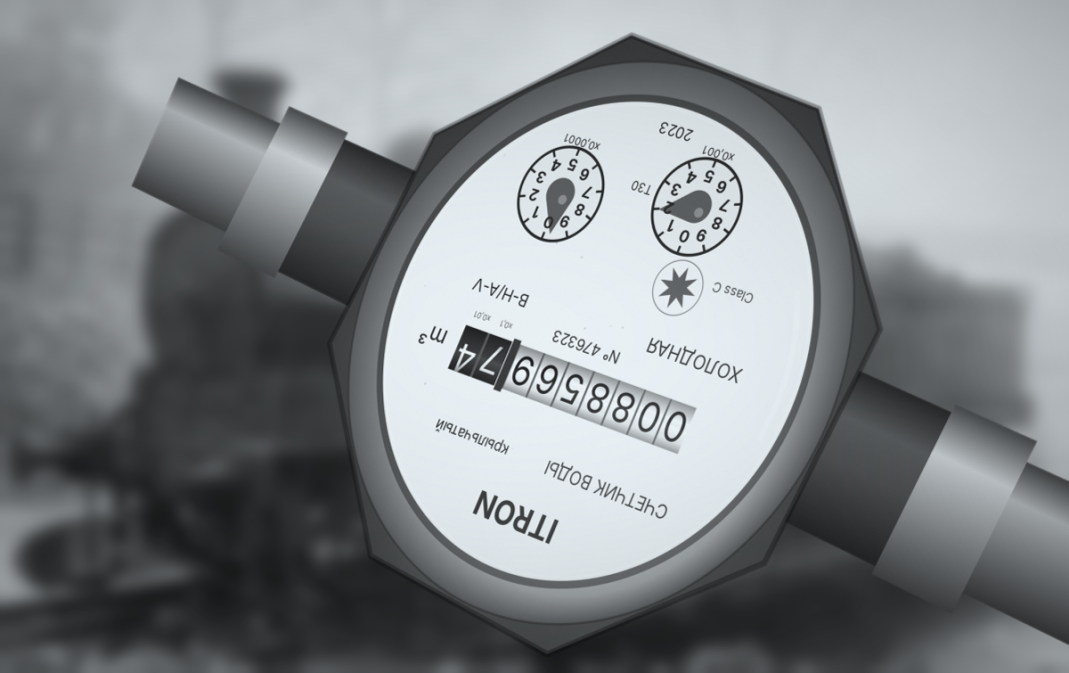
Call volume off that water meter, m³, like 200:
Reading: 88569.7419
